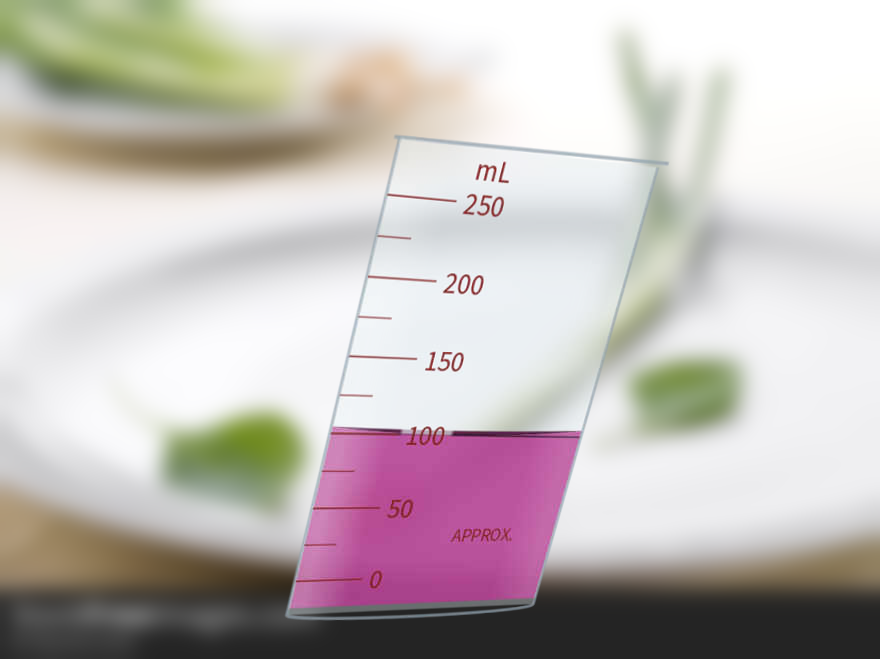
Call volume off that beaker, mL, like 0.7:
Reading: 100
